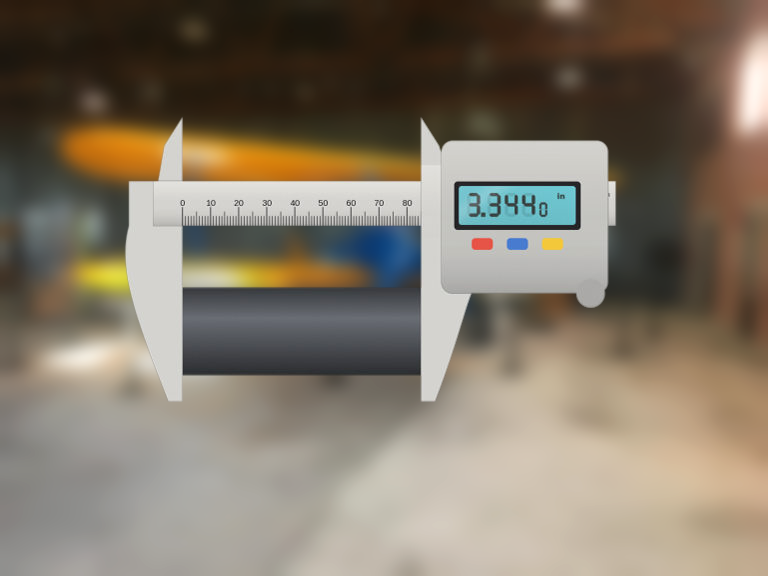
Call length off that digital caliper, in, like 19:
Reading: 3.3440
